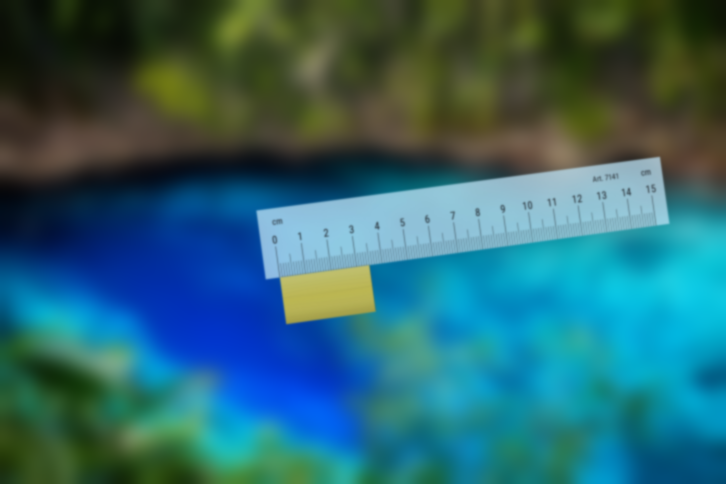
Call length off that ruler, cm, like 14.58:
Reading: 3.5
